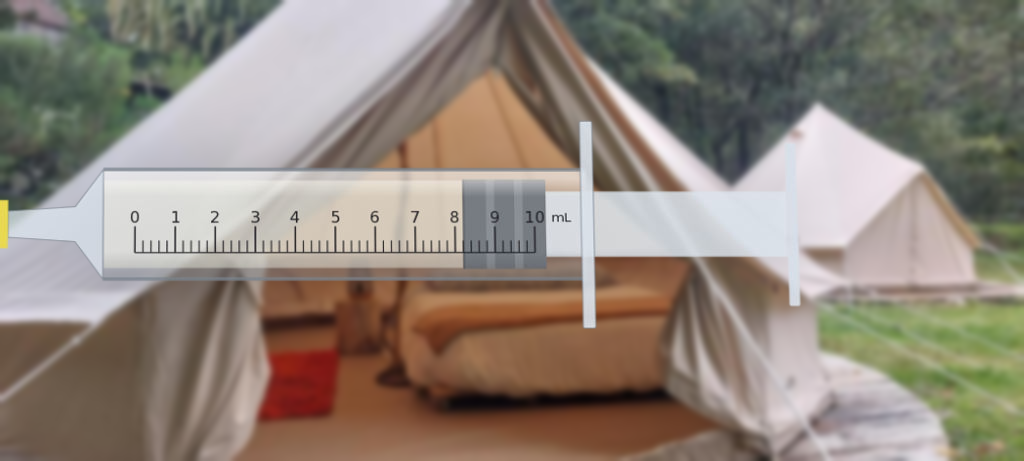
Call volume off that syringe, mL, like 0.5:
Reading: 8.2
